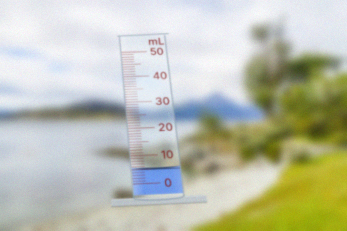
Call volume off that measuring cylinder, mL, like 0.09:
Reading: 5
